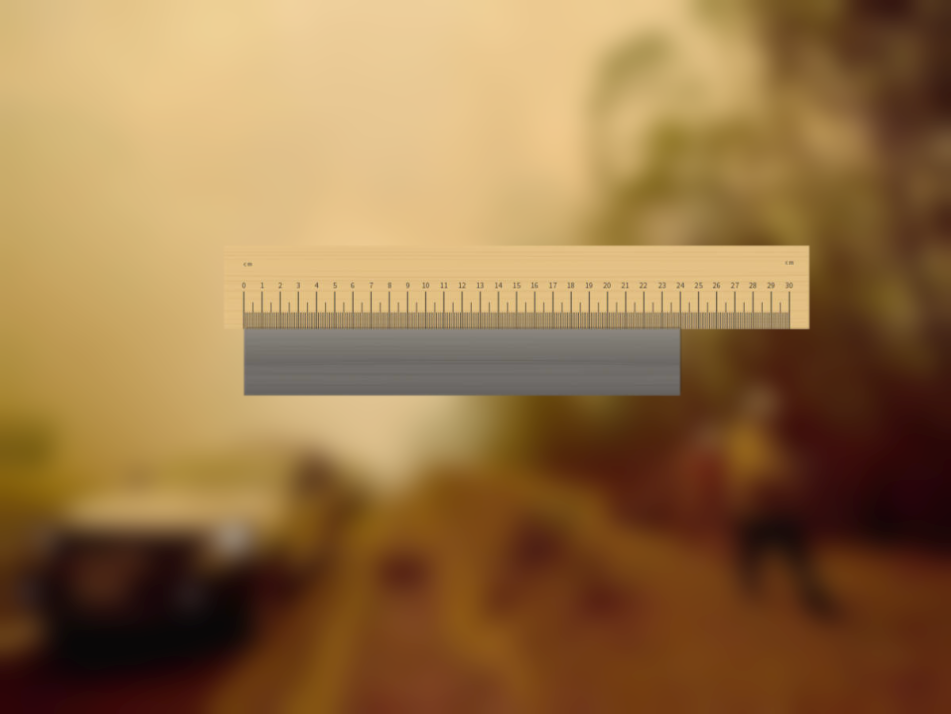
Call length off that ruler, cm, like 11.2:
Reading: 24
